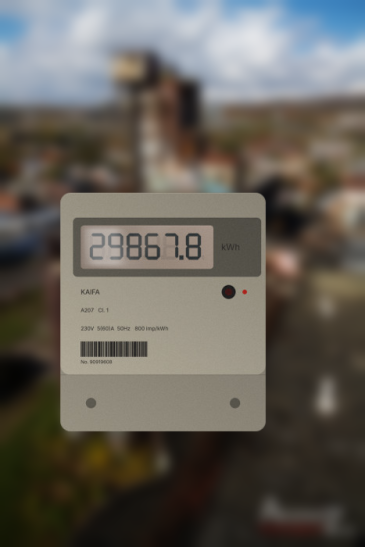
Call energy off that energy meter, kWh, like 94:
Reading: 29867.8
